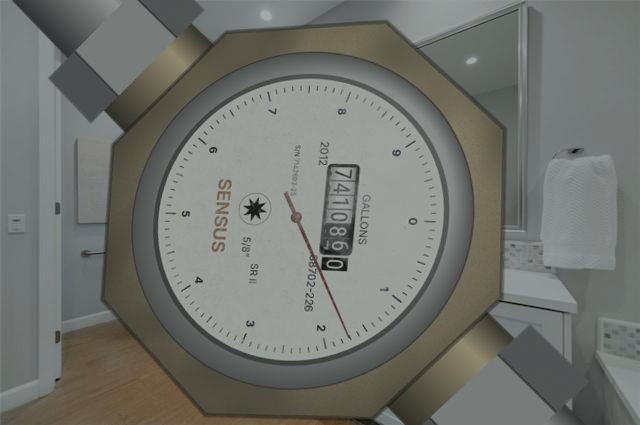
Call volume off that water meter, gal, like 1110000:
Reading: 7410861.7
